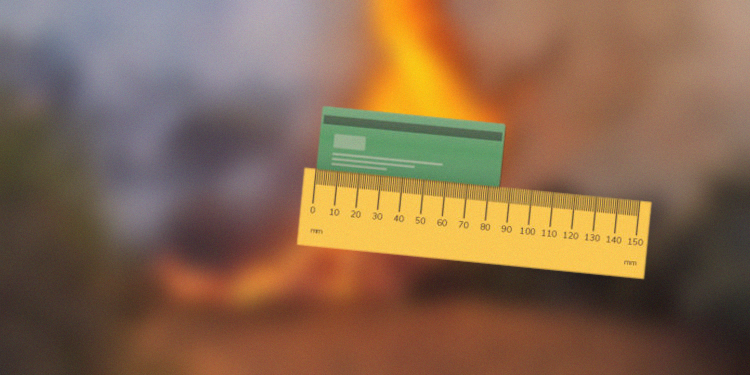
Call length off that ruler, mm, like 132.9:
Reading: 85
